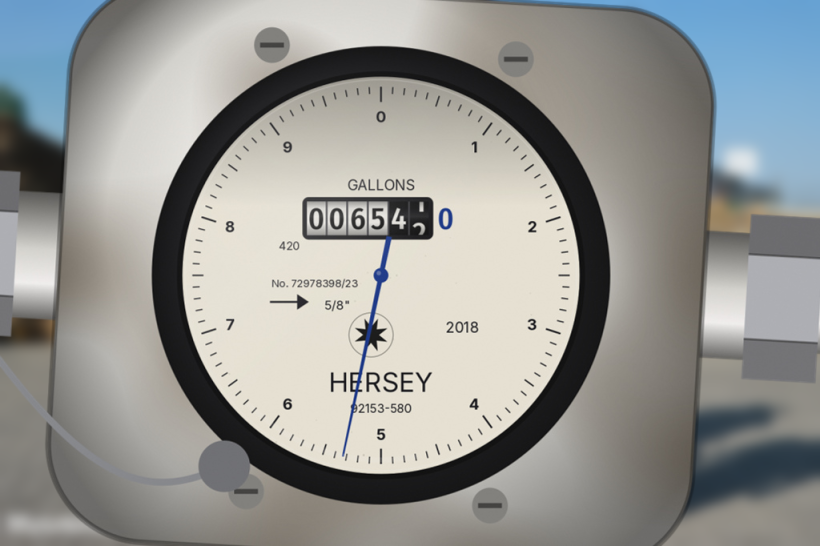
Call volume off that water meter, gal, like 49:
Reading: 65415.3
